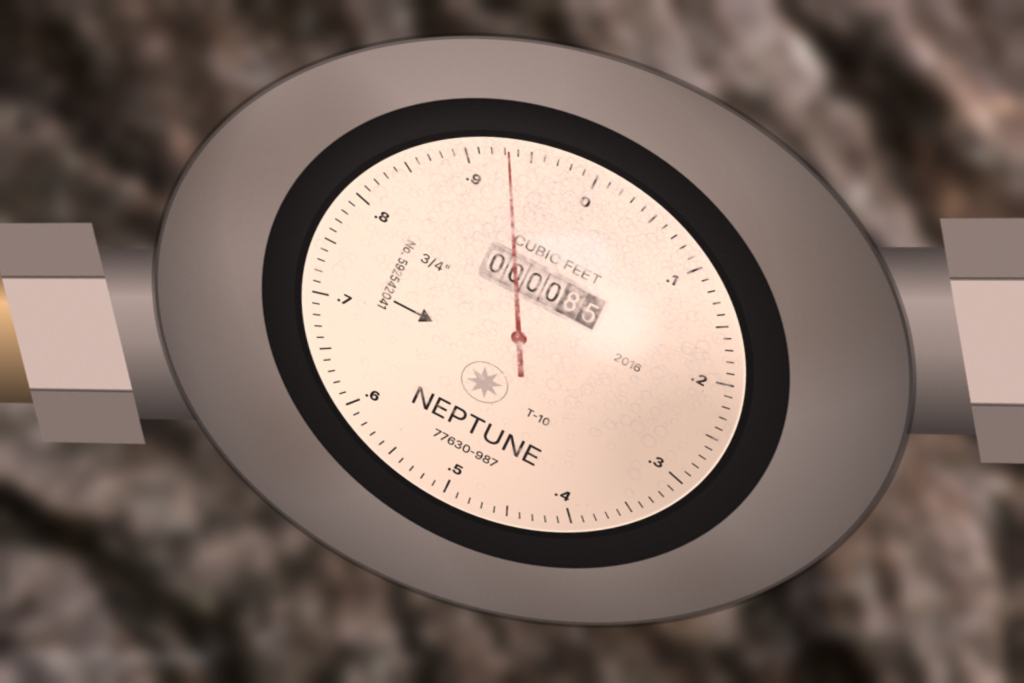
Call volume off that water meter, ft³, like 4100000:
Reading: 84.93
